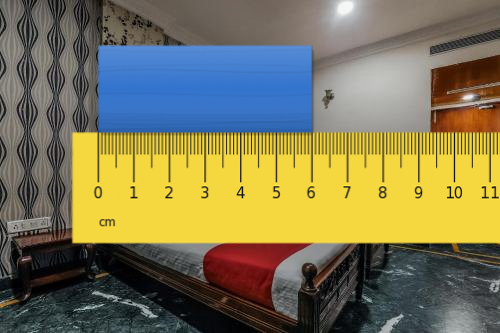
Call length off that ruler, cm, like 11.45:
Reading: 6
